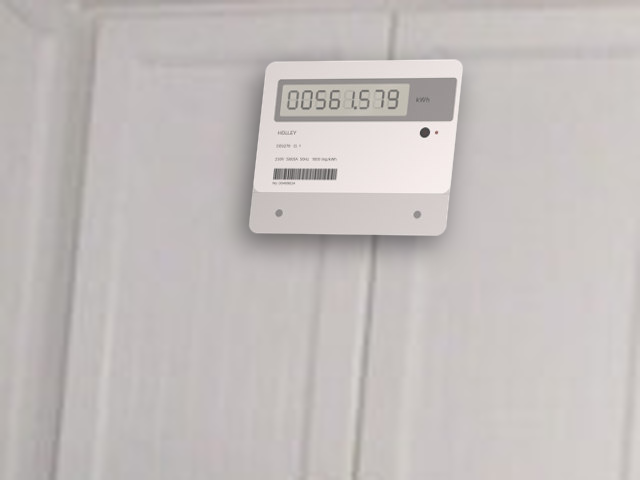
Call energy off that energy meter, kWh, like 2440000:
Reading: 561.579
